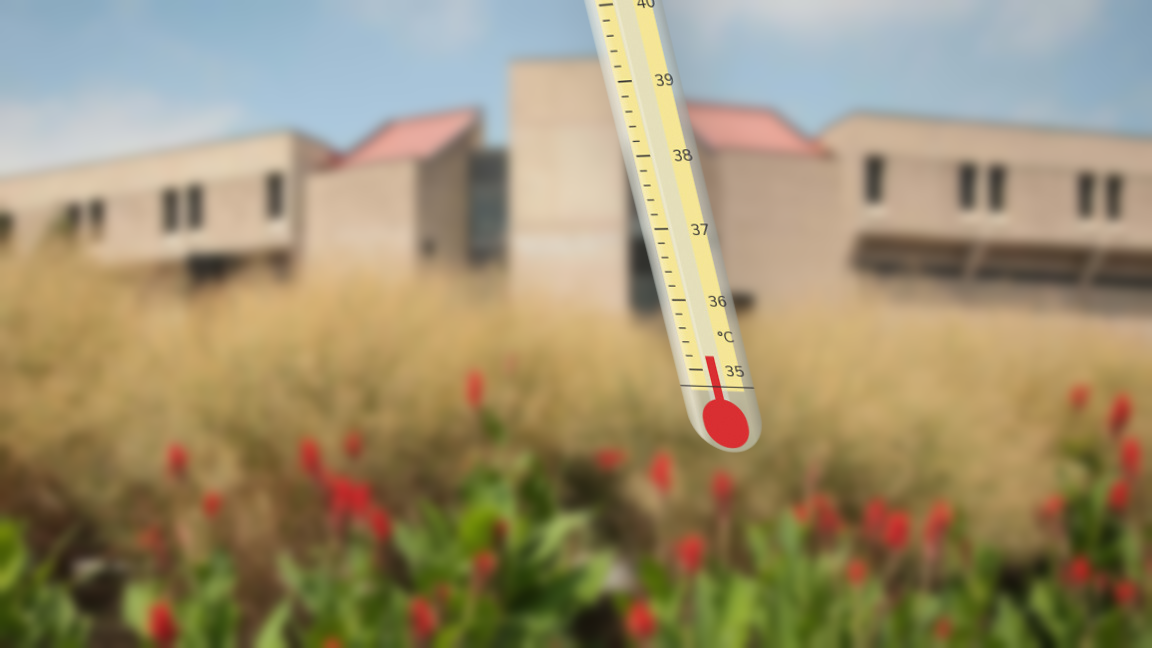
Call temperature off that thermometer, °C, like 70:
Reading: 35.2
